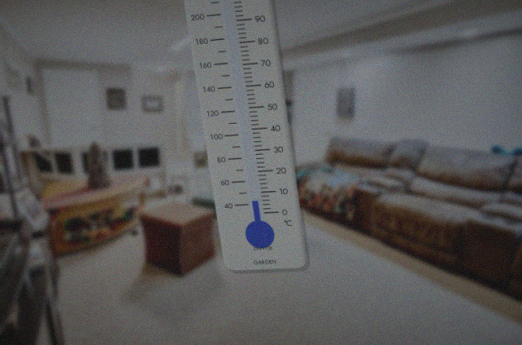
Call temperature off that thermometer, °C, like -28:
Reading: 6
